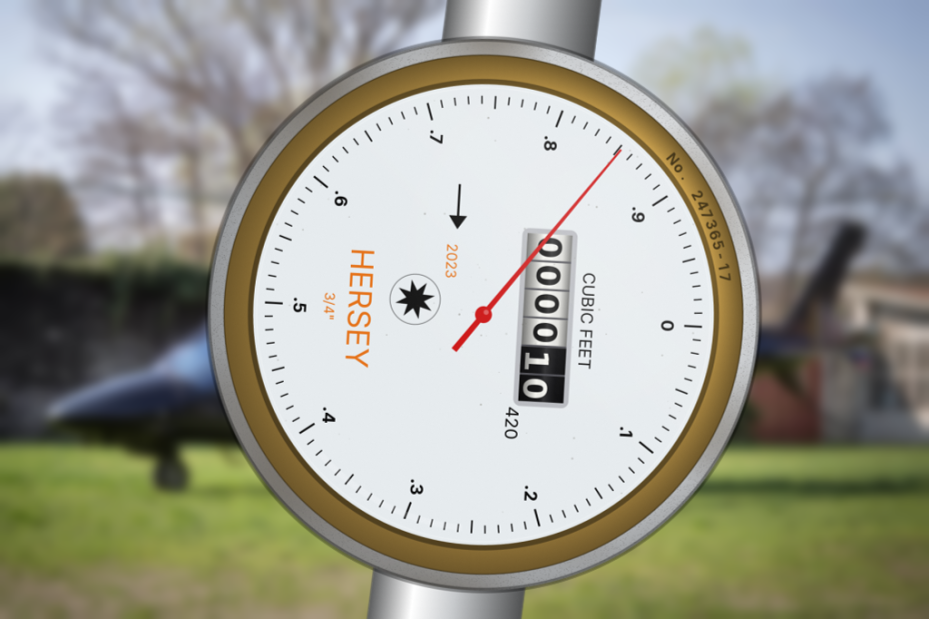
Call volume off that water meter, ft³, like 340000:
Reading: 9.85
